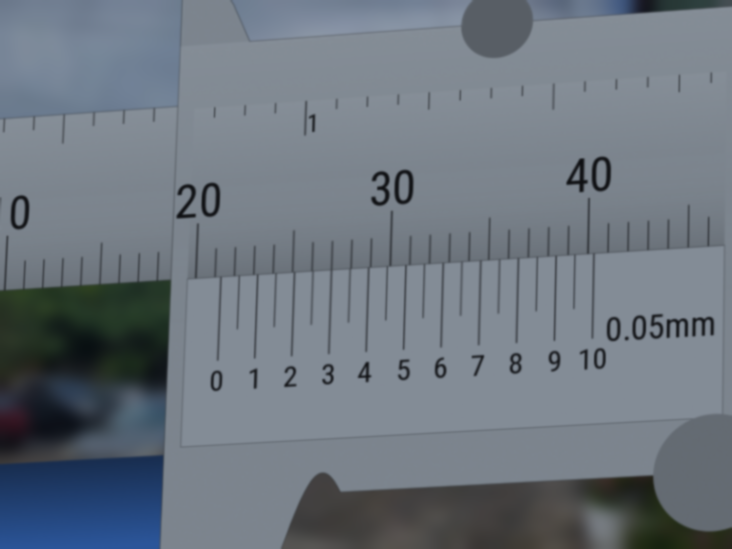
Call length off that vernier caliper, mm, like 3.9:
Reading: 21.3
